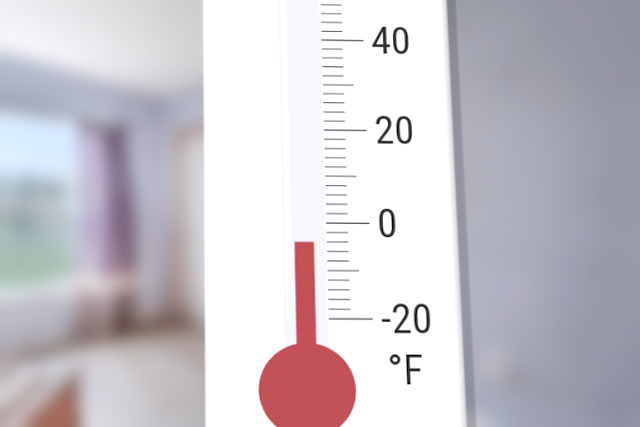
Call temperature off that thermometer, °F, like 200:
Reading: -4
